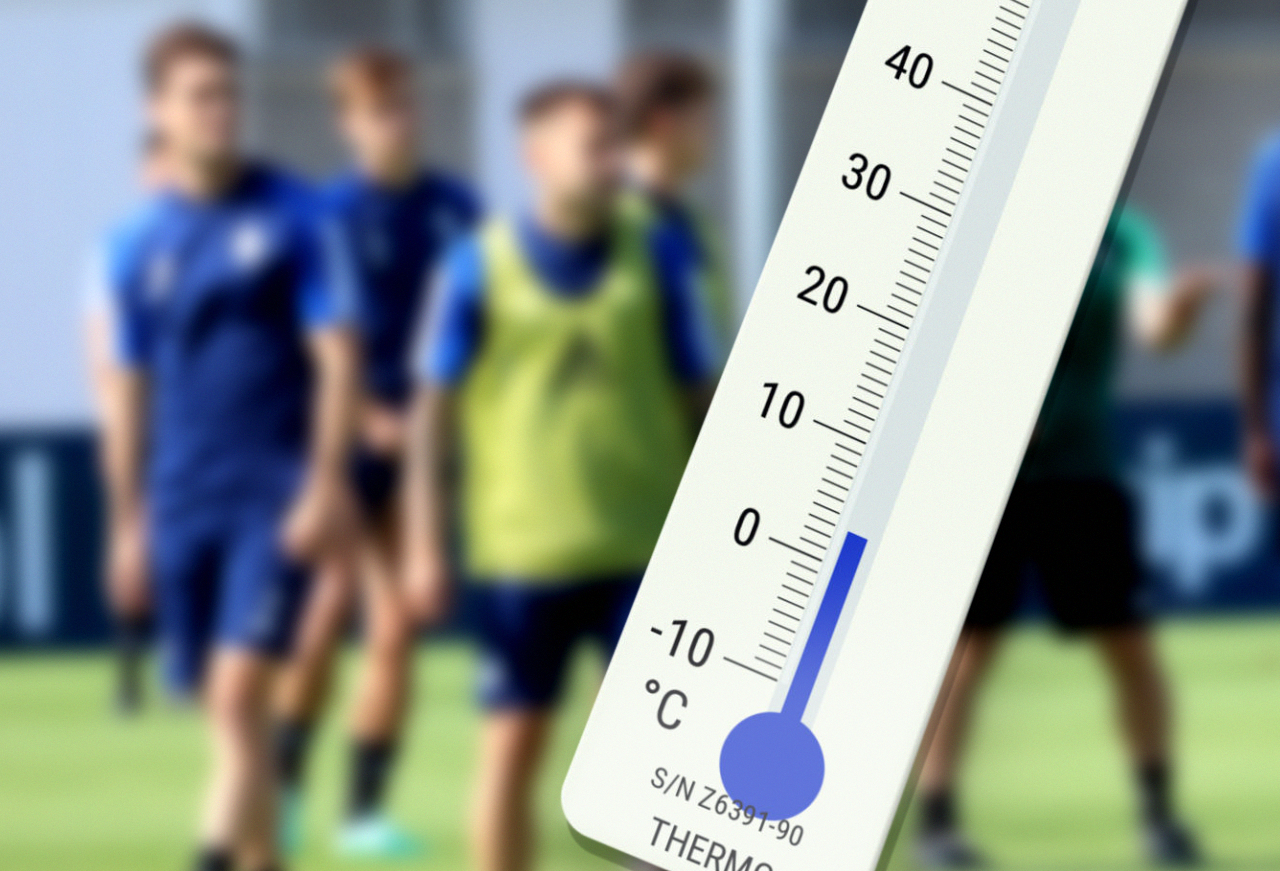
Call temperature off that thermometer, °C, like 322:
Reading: 3
